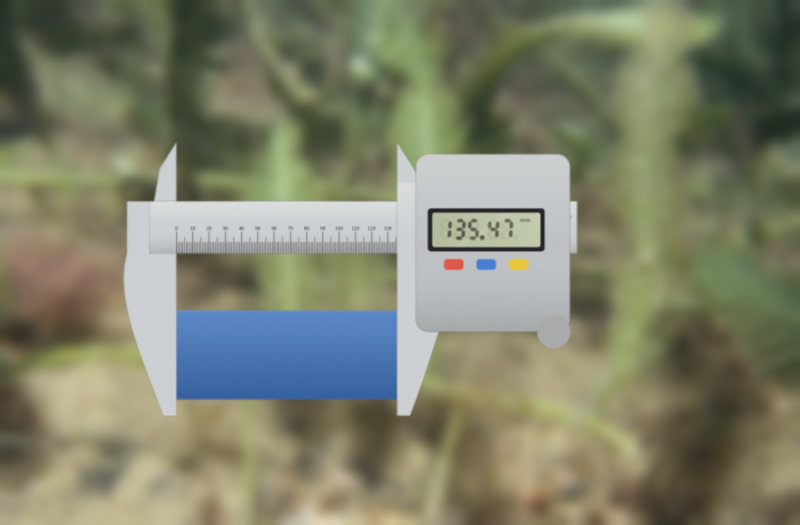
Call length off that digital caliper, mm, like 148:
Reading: 135.47
